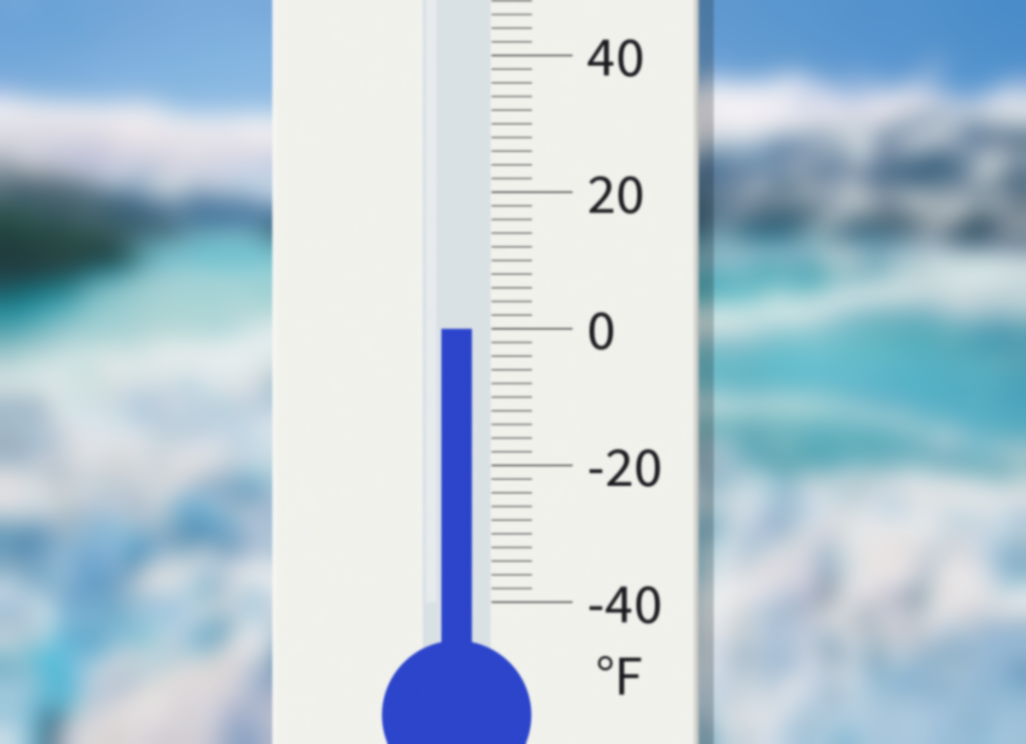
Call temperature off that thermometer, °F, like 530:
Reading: 0
